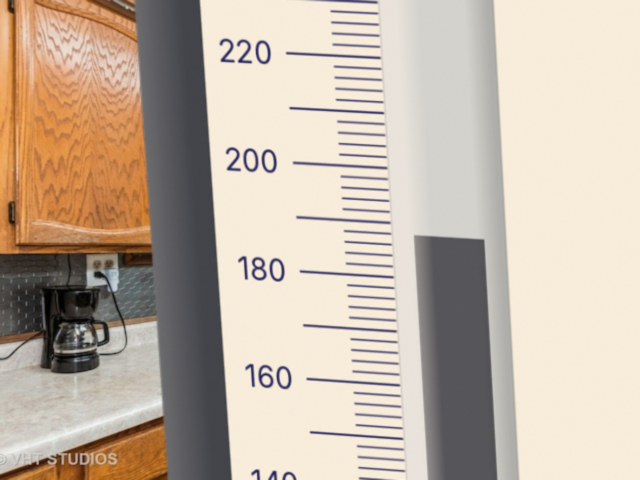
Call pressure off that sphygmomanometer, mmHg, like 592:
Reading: 188
